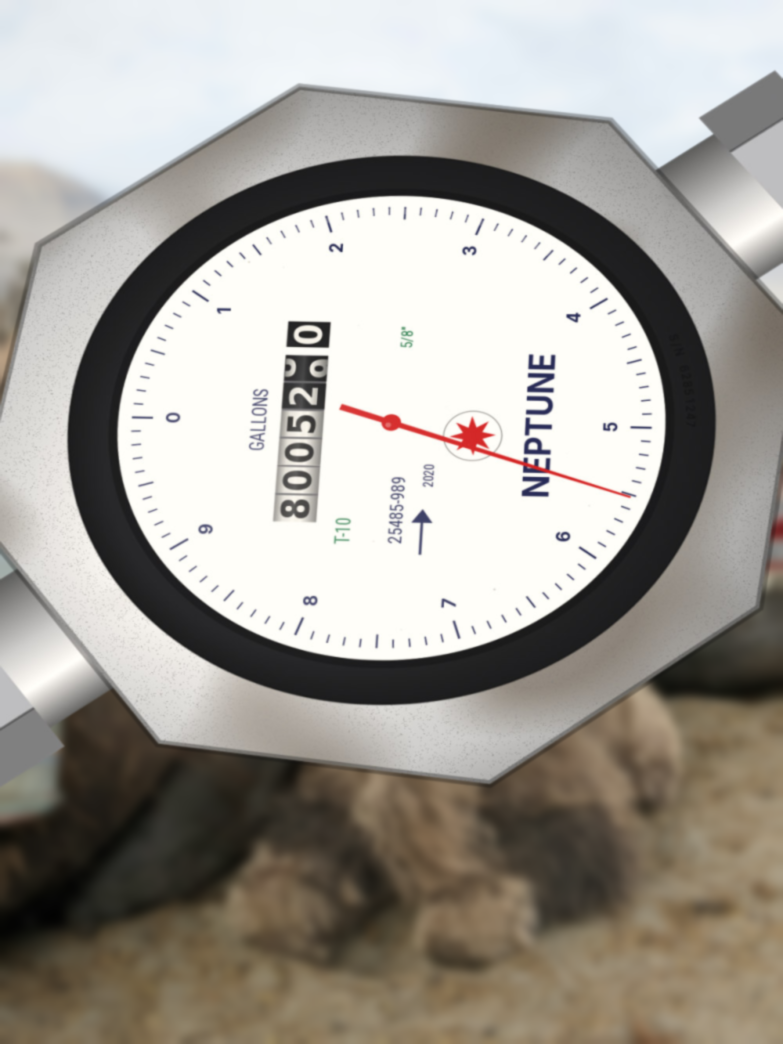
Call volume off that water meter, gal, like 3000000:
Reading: 8005285.5
